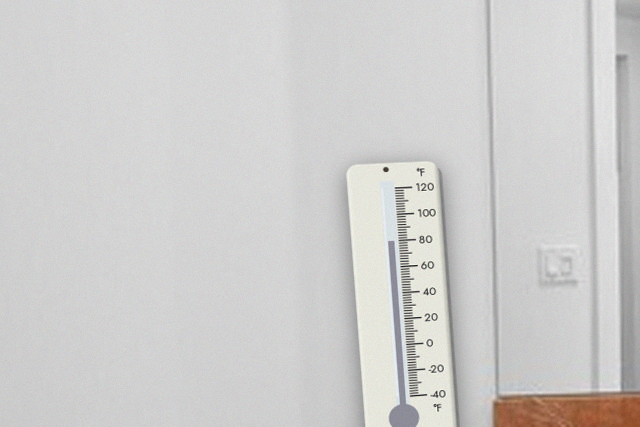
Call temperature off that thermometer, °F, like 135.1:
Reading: 80
